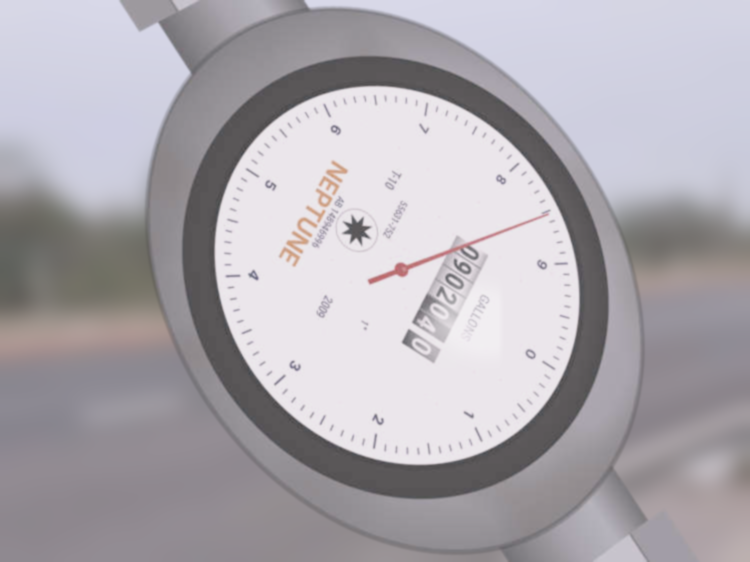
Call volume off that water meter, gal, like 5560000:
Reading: 902038.5
